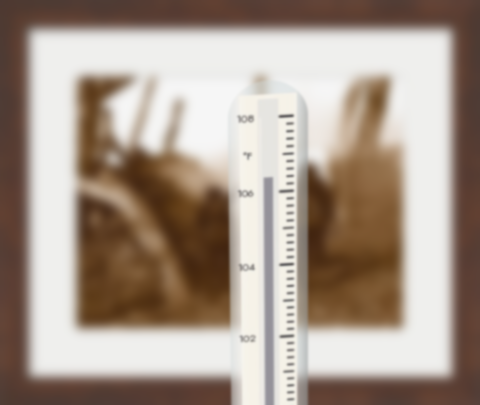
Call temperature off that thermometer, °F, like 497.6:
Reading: 106.4
